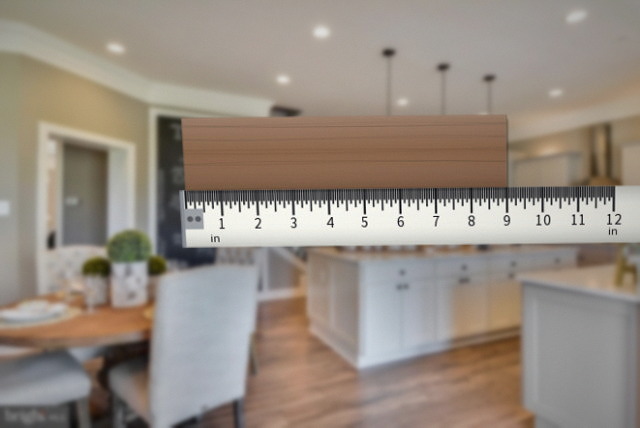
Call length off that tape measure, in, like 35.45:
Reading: 9
